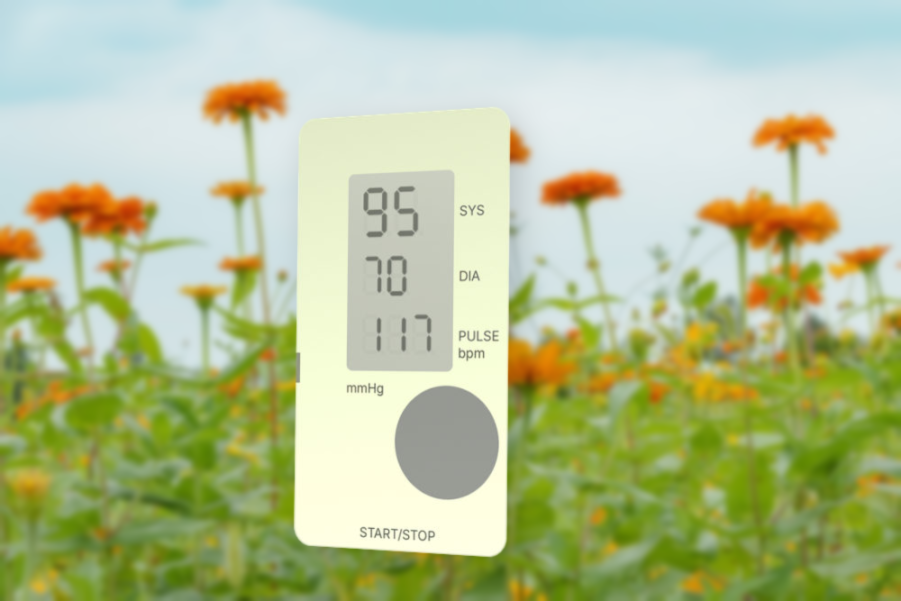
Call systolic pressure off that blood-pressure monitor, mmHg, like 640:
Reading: 95
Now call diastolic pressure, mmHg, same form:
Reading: 70
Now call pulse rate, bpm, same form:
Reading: 117
